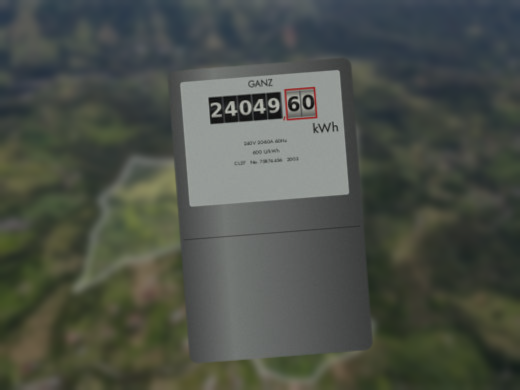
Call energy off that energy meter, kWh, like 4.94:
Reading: 24049.60
